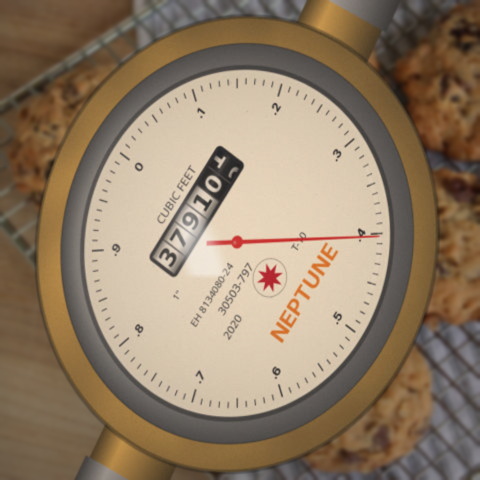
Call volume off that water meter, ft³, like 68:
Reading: 379101.40
